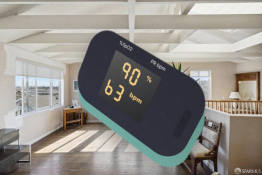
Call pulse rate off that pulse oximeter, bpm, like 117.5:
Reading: 63
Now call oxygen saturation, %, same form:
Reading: 90
